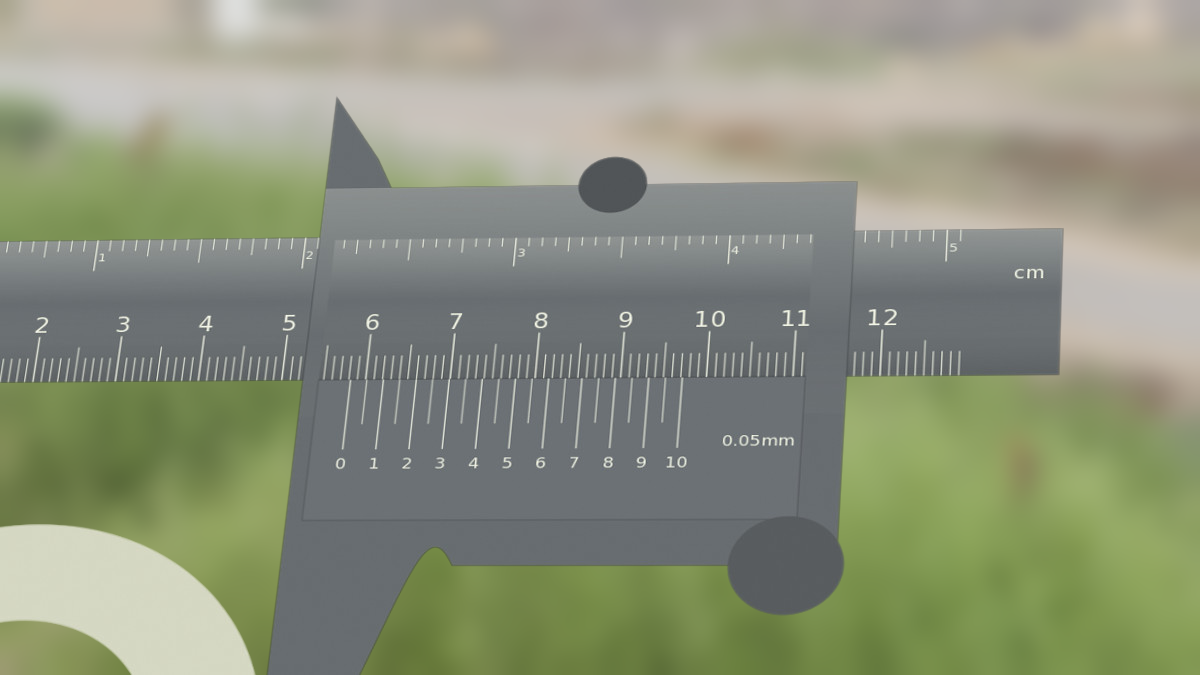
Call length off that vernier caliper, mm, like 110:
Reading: 58.2
